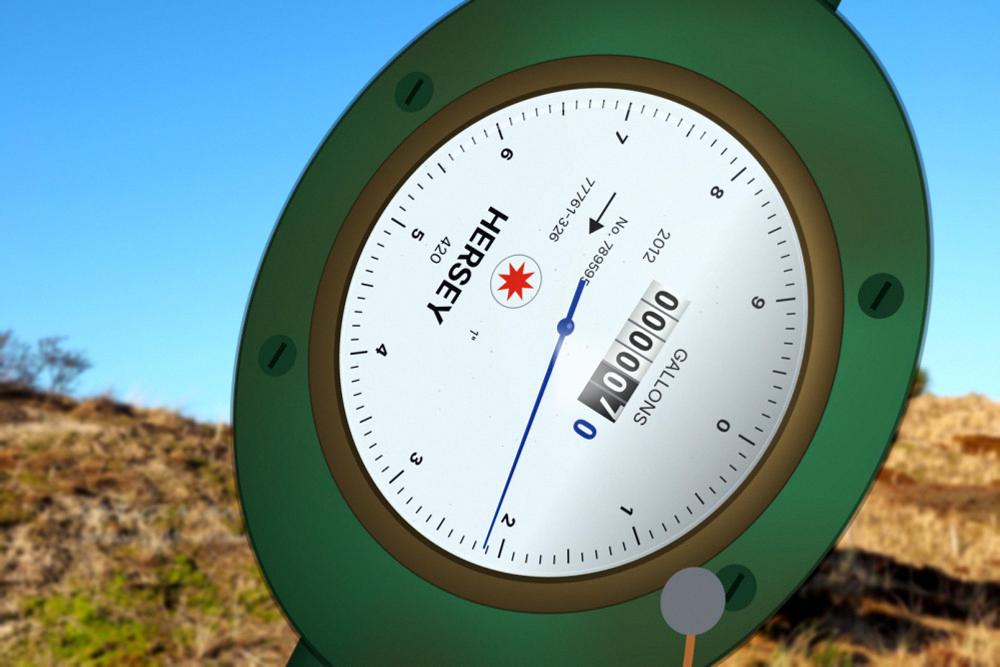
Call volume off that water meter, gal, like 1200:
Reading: 72.1
